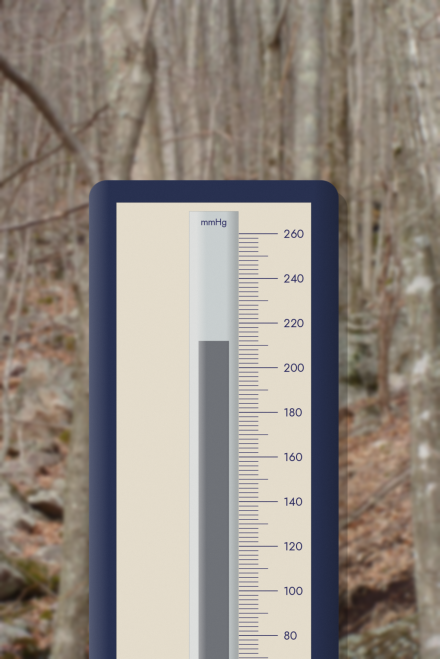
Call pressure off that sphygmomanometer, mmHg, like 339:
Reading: 212
